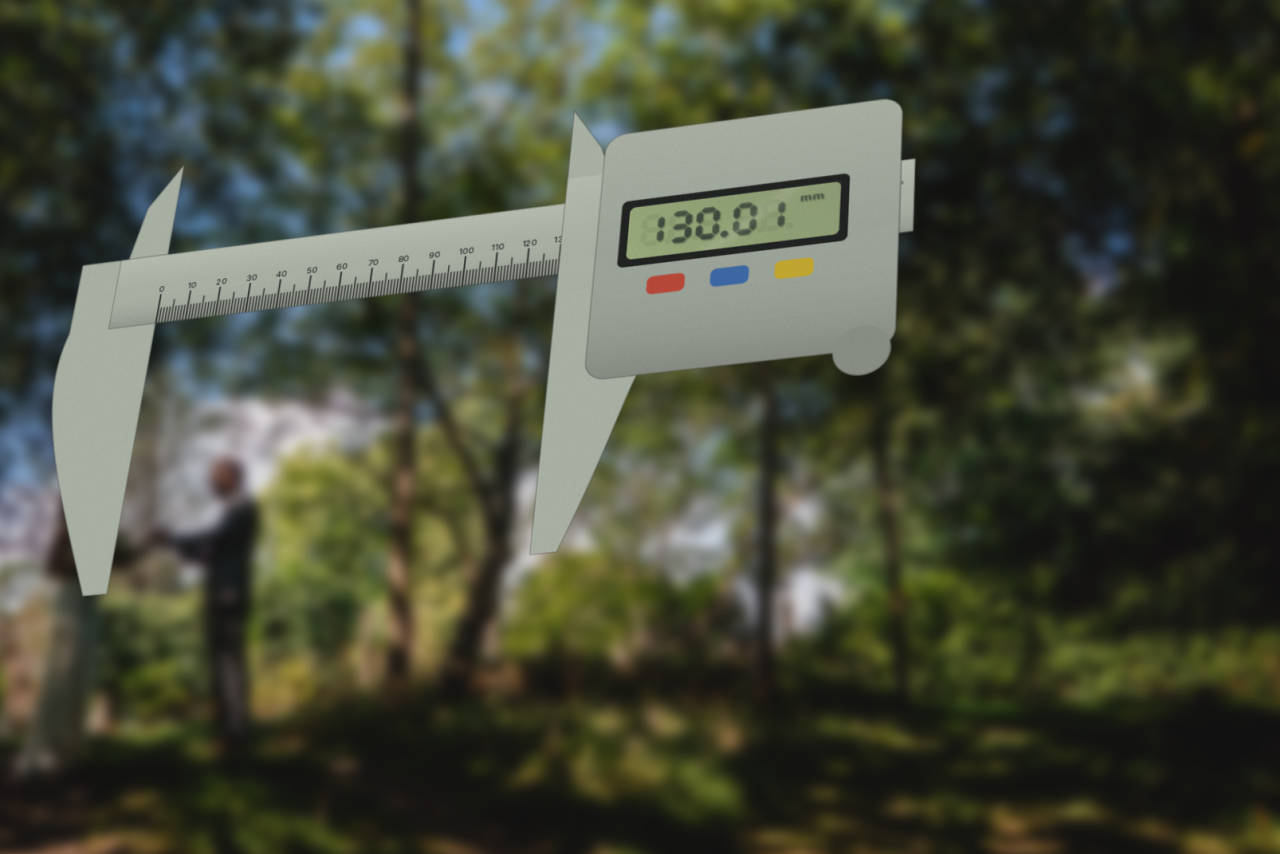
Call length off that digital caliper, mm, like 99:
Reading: 130.01
